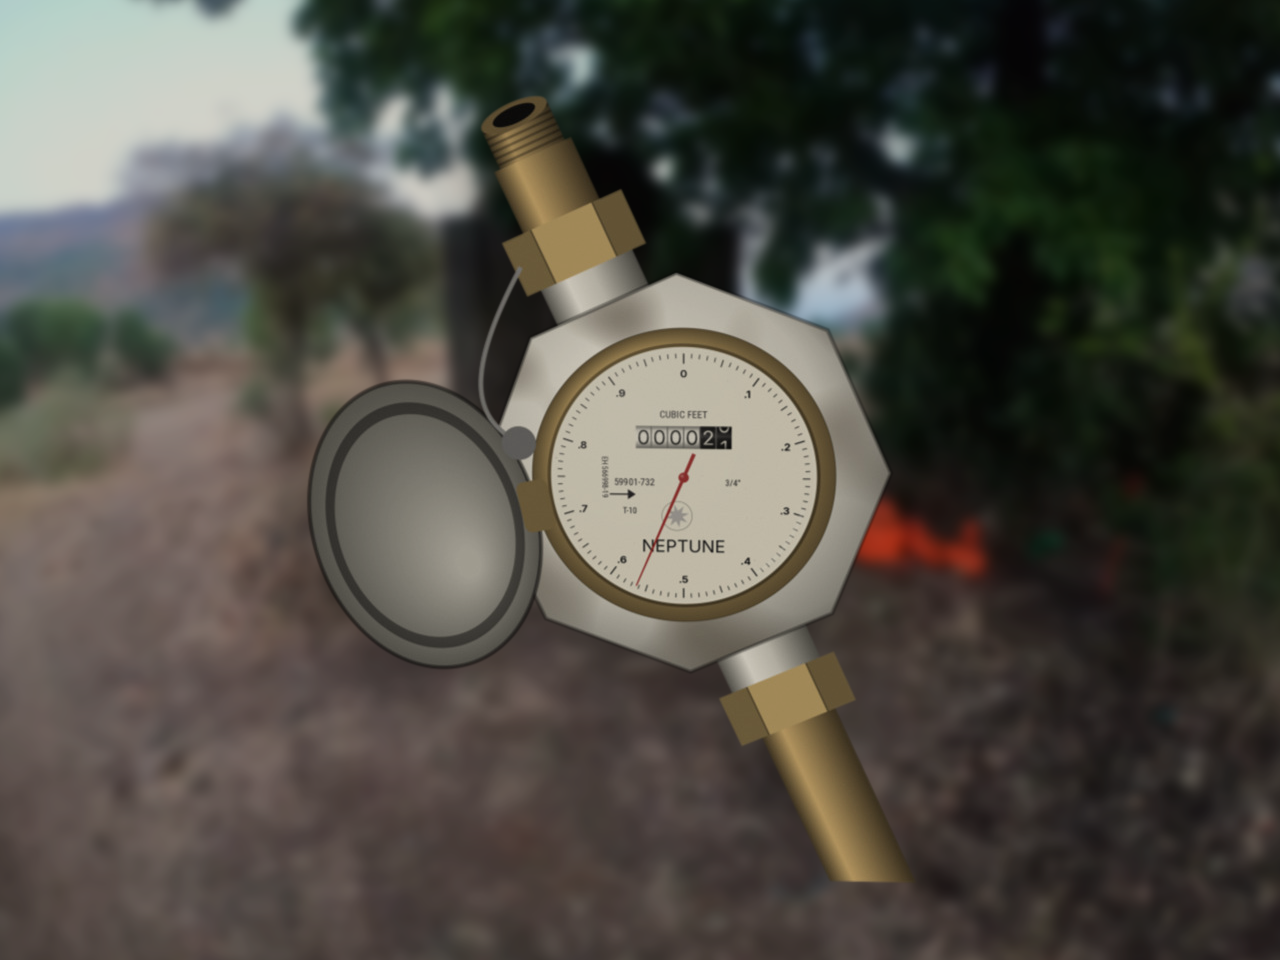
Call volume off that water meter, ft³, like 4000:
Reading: 20.56
